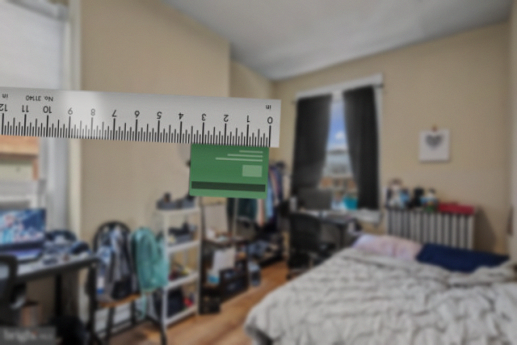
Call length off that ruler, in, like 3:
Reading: 3.5
